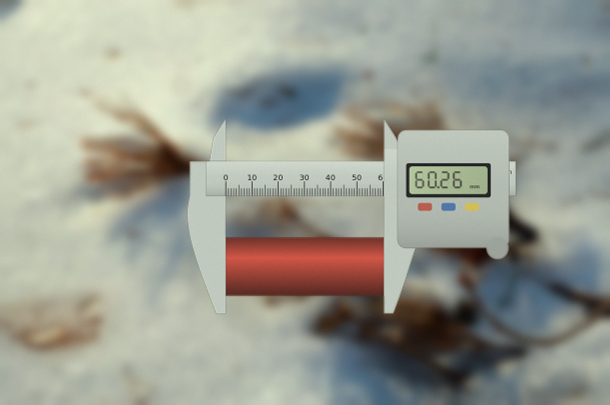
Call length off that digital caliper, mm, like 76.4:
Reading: 60.26
